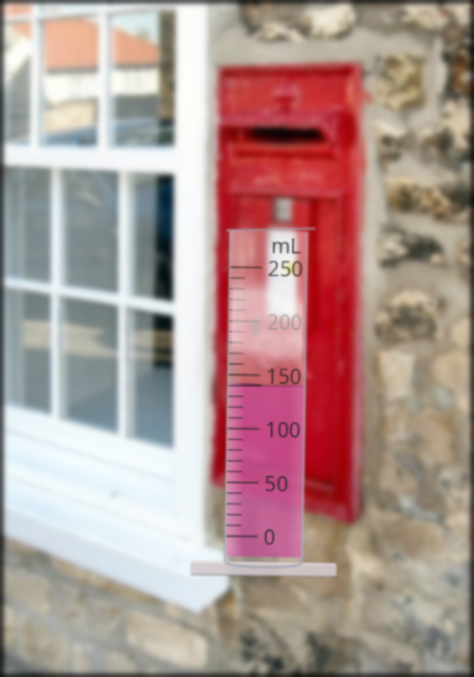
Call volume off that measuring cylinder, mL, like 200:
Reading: 140
